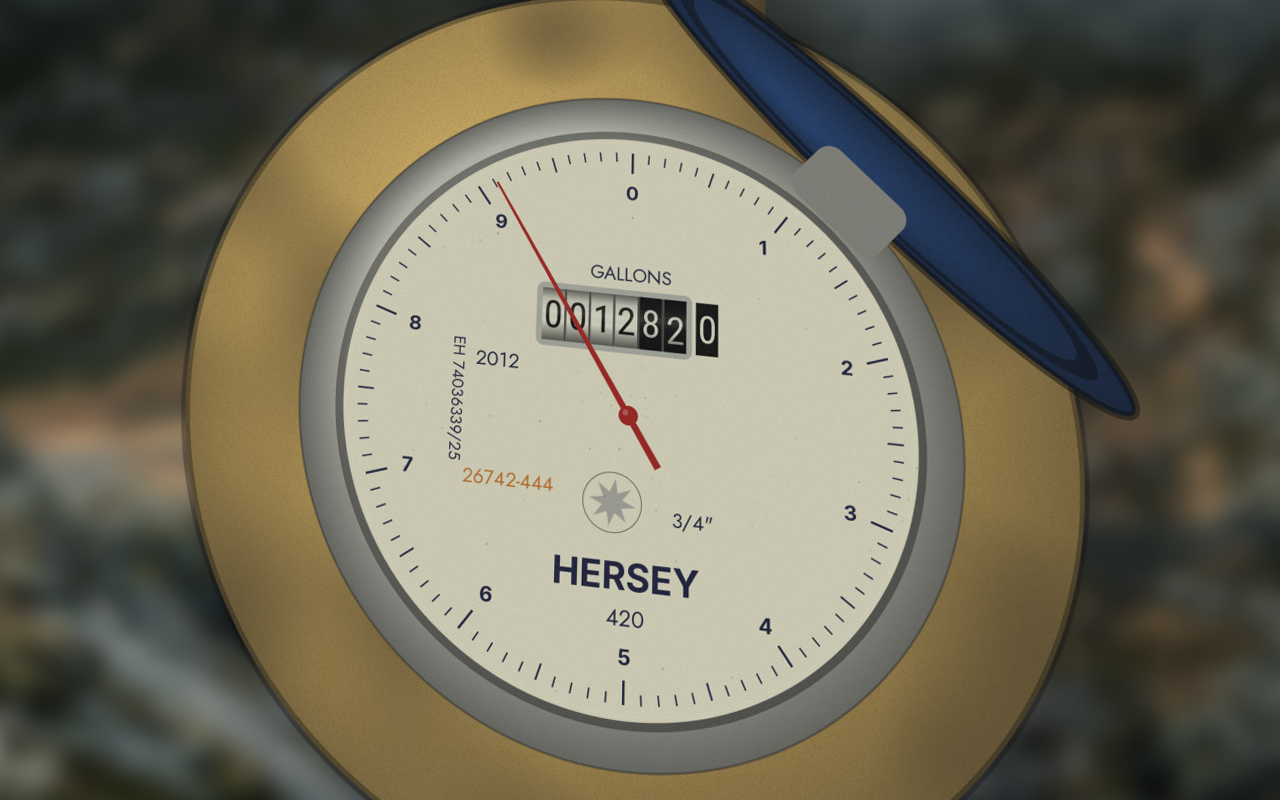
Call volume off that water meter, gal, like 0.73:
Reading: 12819.1
